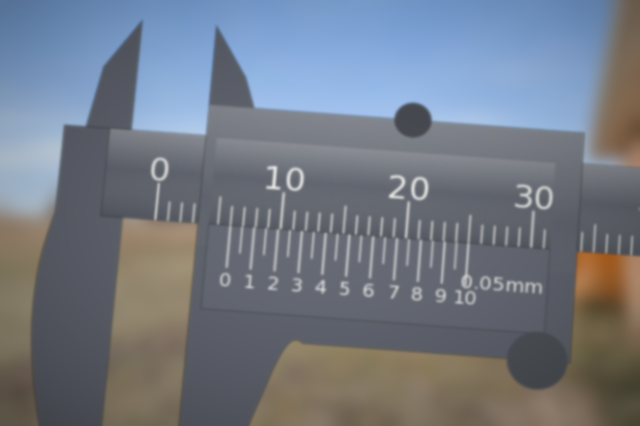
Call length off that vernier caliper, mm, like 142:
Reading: 6.0
